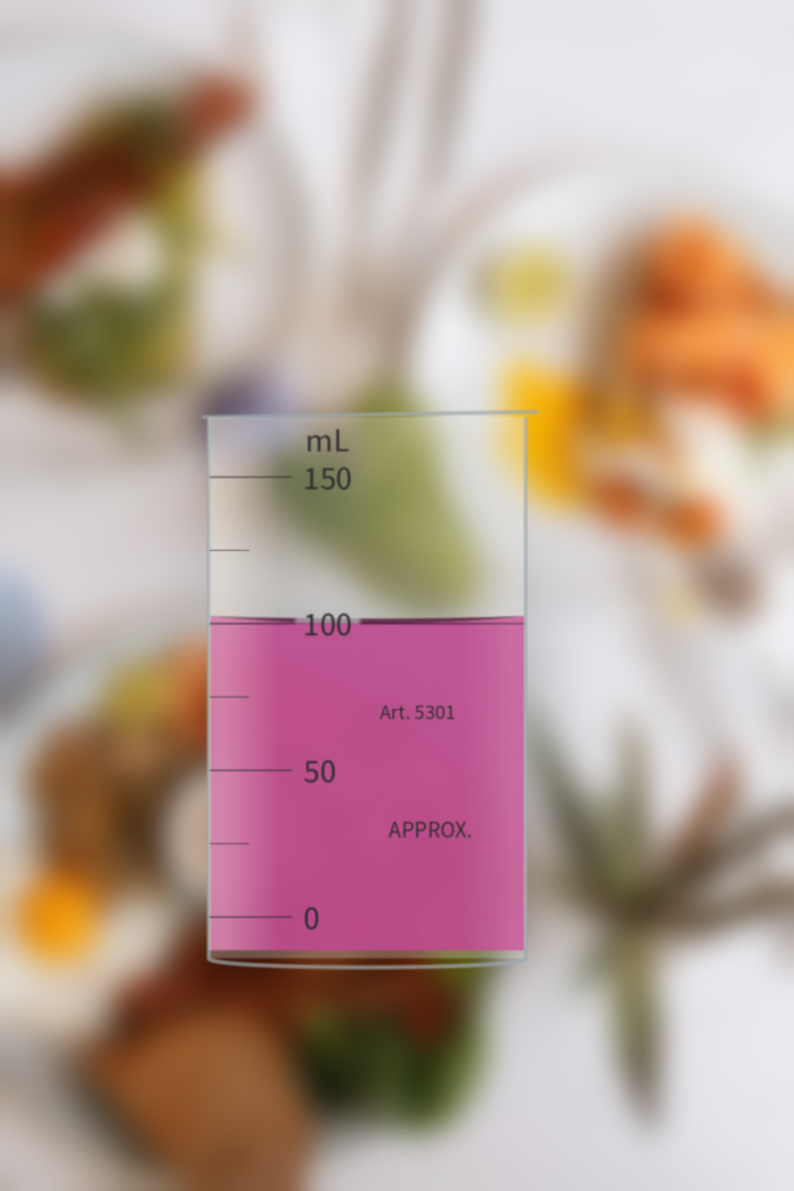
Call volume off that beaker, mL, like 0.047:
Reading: 100
